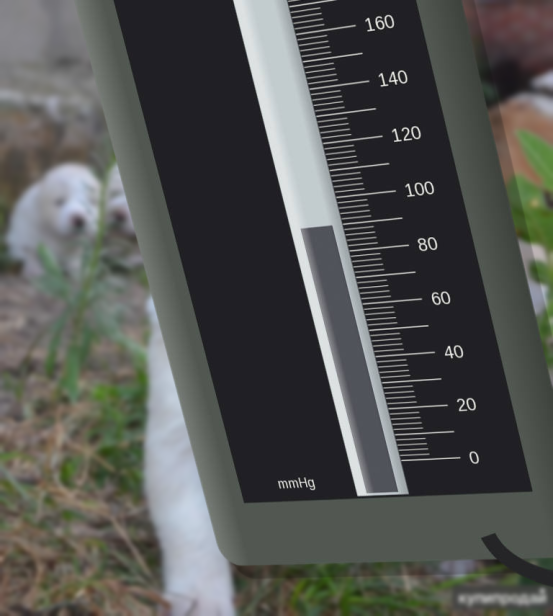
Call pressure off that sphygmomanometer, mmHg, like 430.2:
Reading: 90
